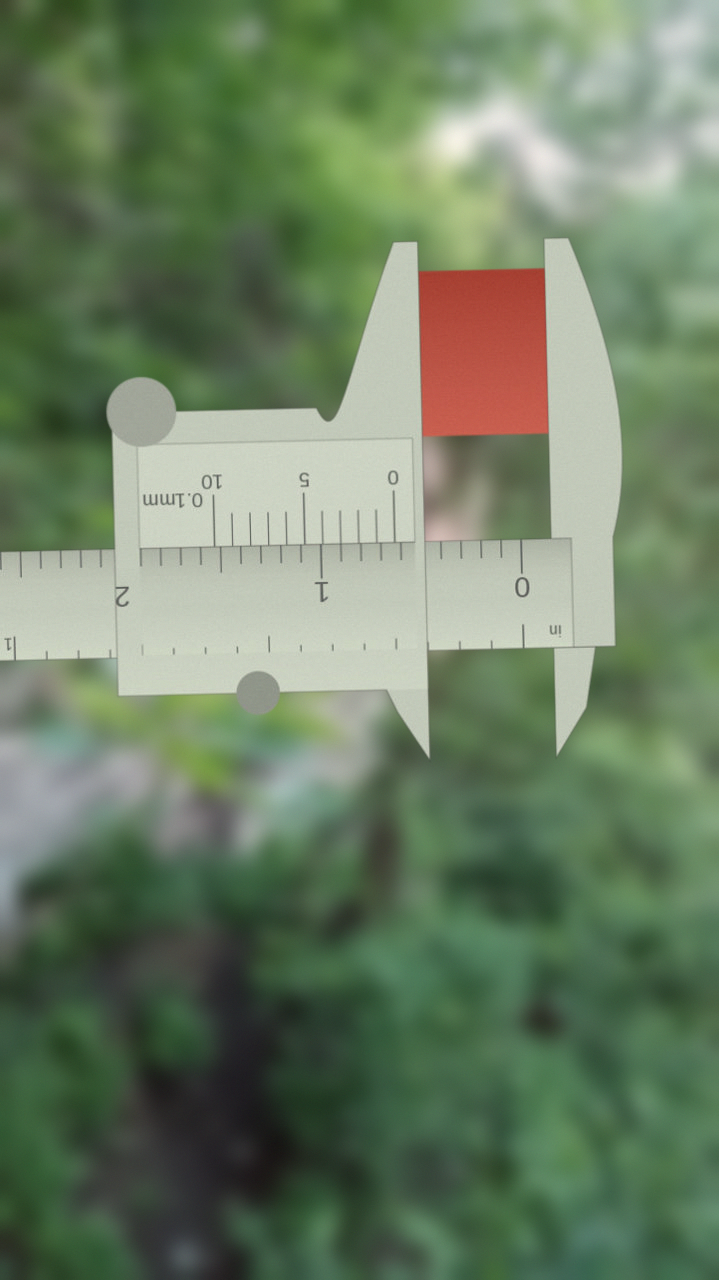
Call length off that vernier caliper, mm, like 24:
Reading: 6.3
